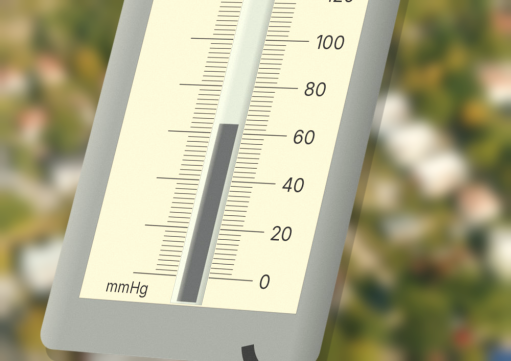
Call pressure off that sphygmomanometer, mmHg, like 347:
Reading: 64
